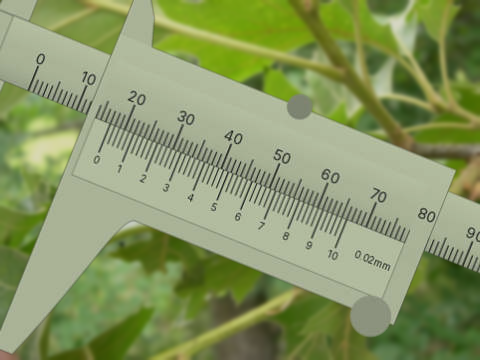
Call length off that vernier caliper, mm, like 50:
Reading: 17.0
